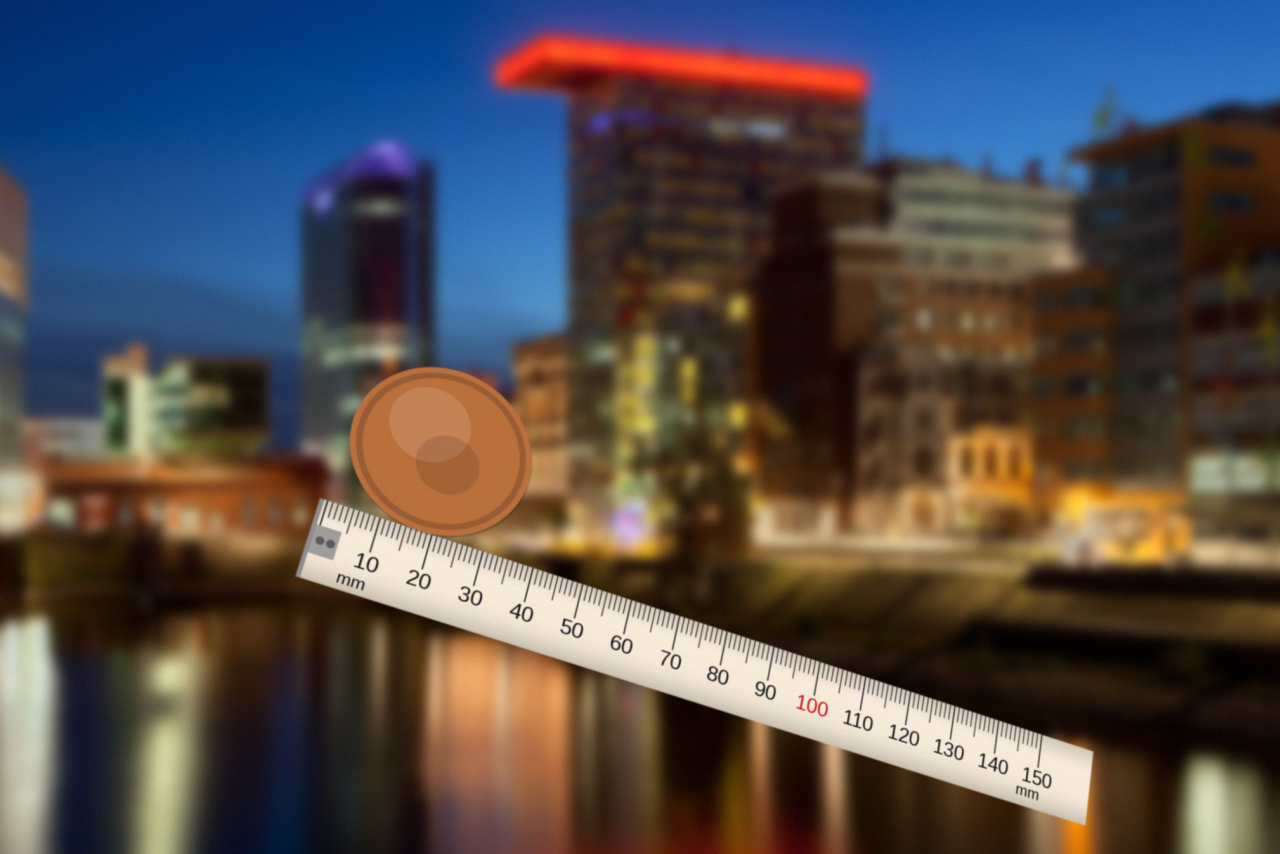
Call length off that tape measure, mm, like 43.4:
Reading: 35
